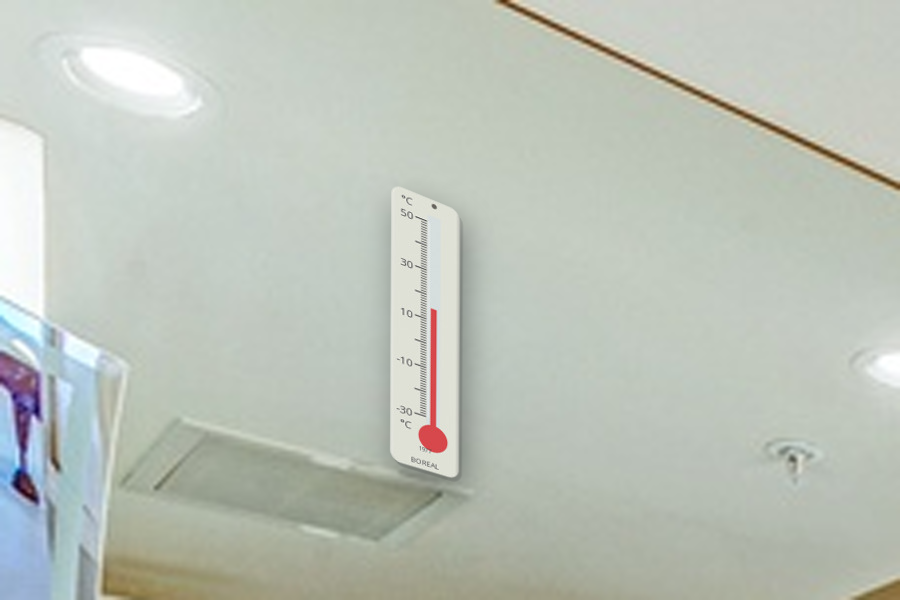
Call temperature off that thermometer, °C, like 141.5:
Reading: 15
